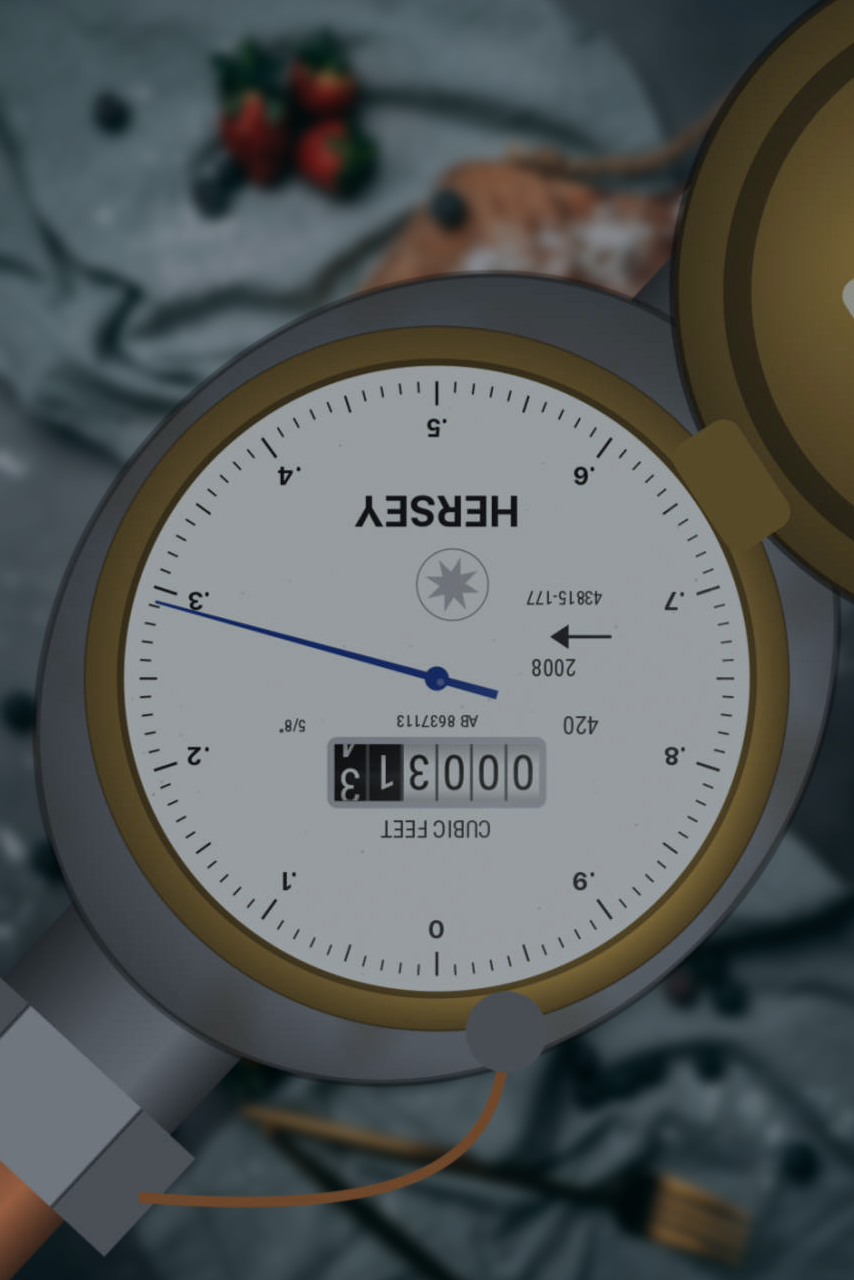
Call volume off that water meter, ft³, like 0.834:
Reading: 313.29
